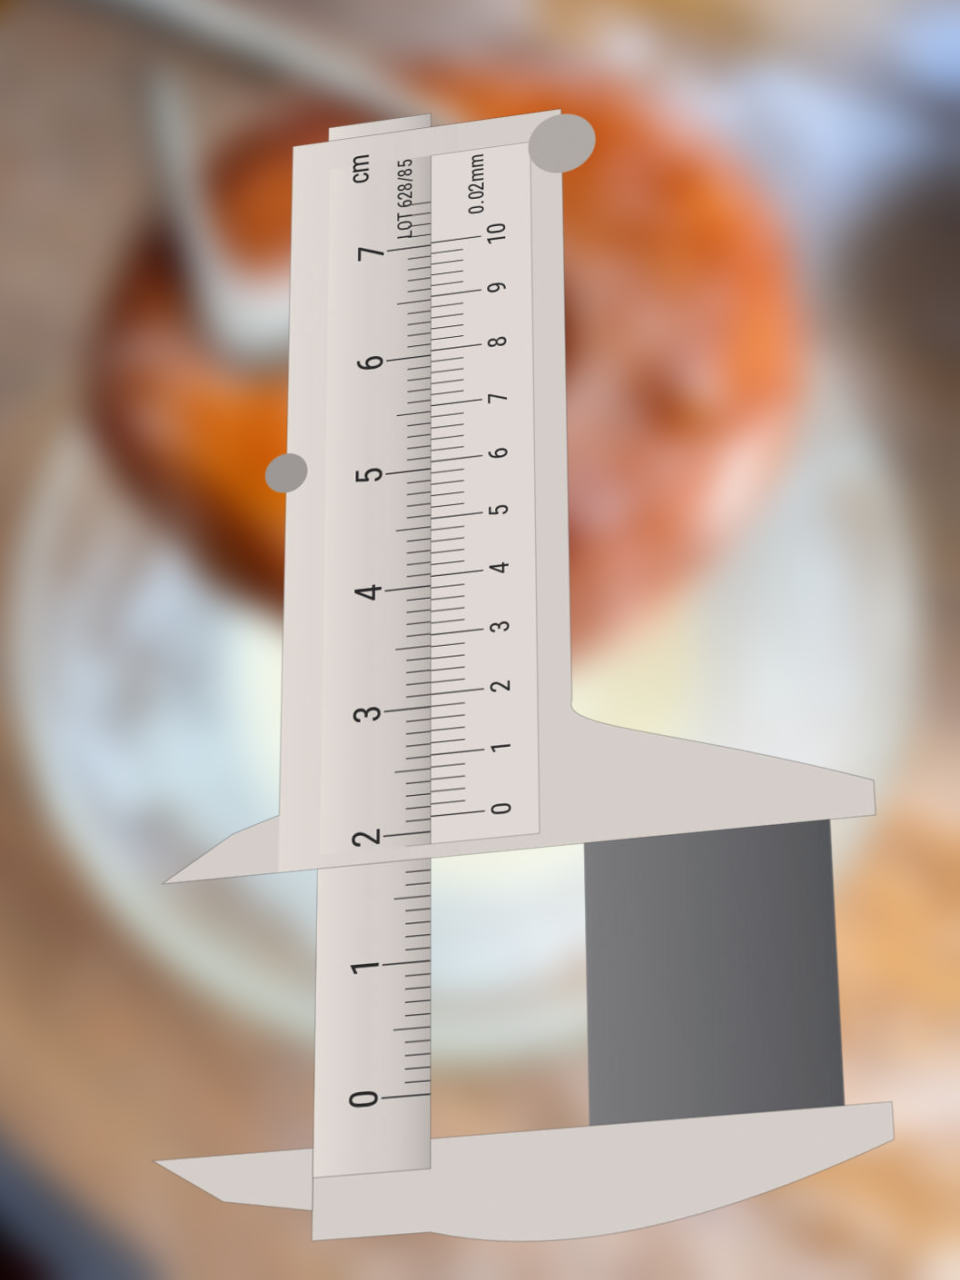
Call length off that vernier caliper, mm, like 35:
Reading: 21.2
